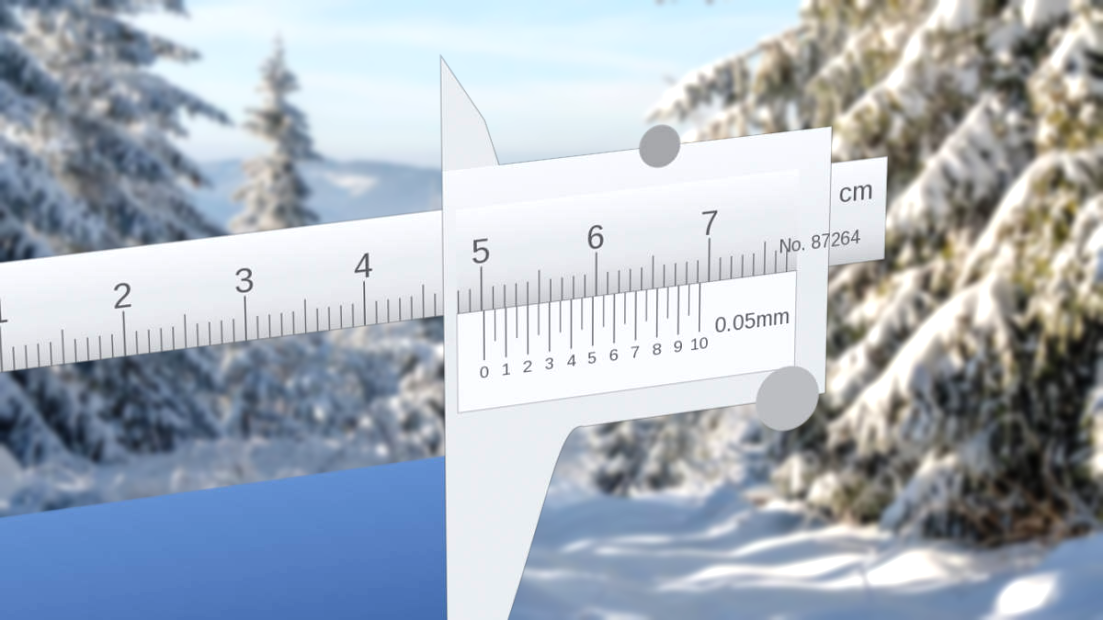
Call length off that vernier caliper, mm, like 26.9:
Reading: 50.2
